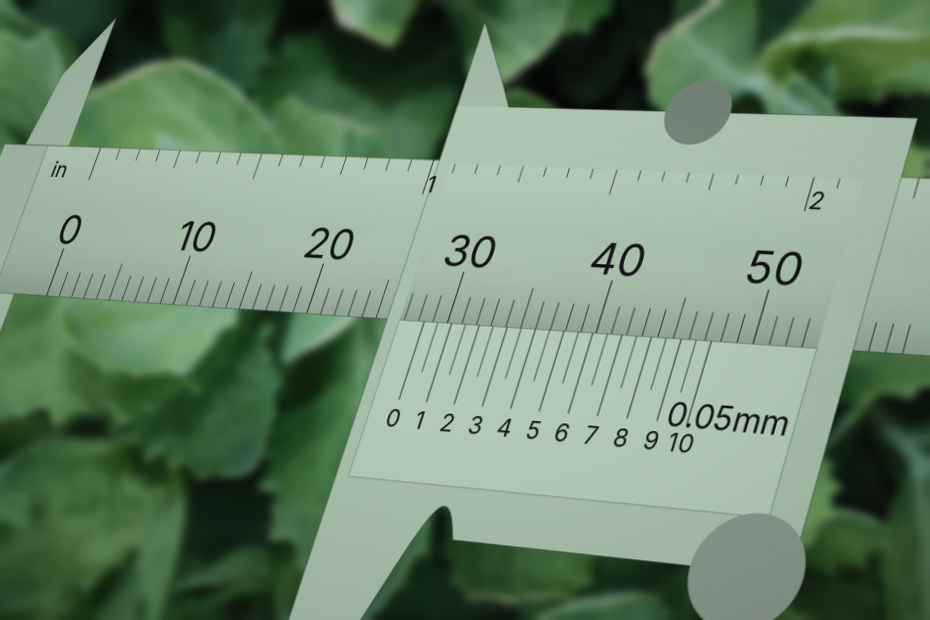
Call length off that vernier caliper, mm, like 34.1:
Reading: 28.4
